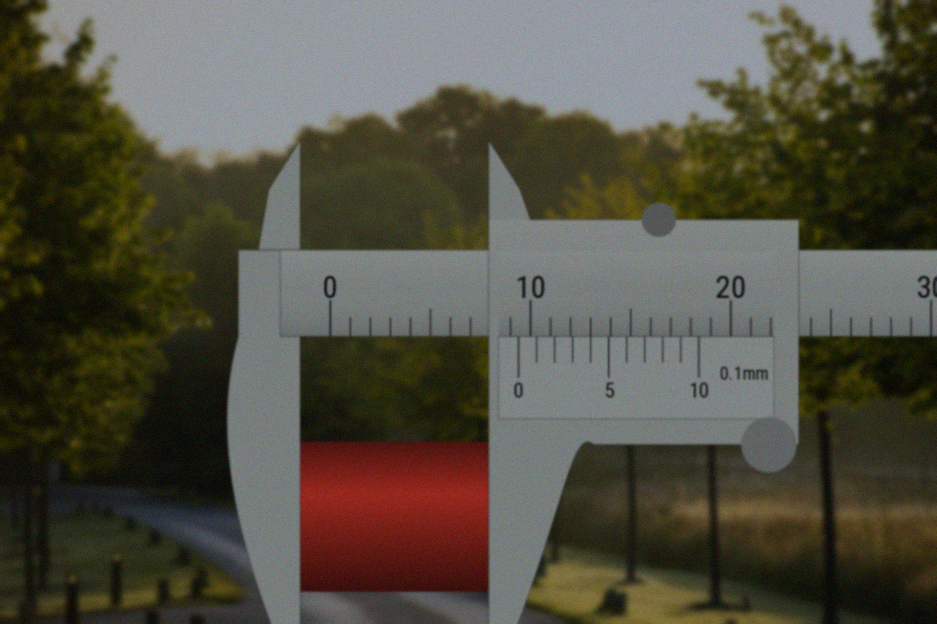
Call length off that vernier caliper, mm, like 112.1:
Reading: 9.4
